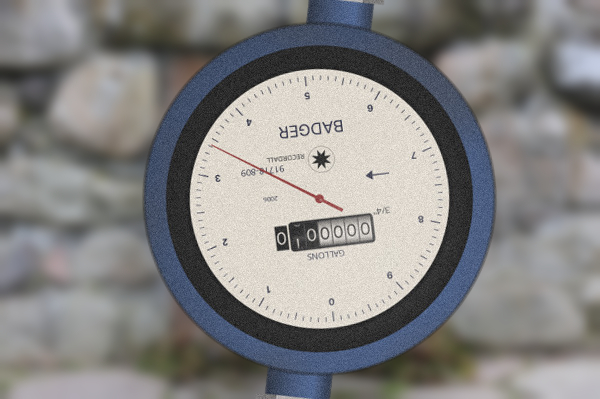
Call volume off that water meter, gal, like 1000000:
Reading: 13.4
